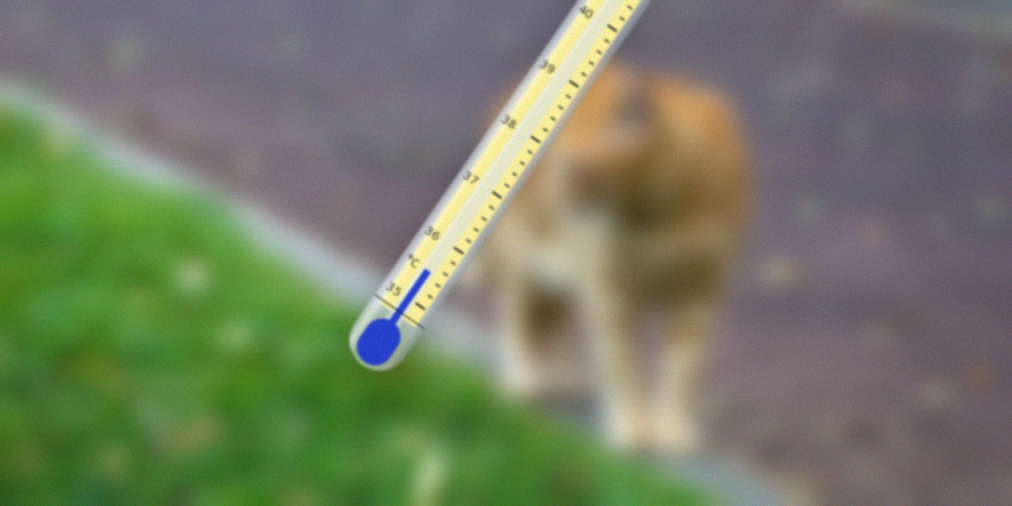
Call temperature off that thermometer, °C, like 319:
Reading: 35.5
